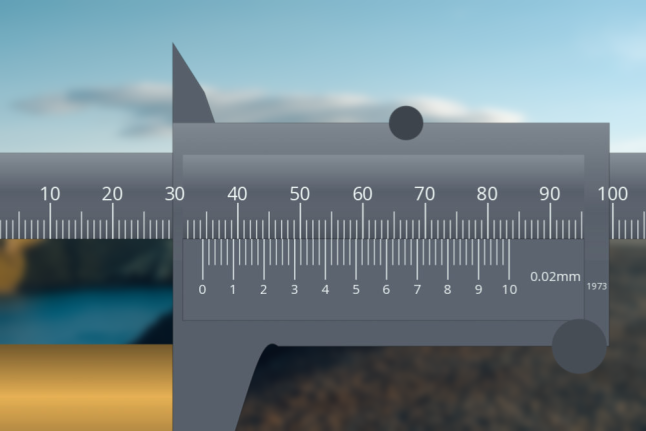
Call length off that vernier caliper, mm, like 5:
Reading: 34.4
